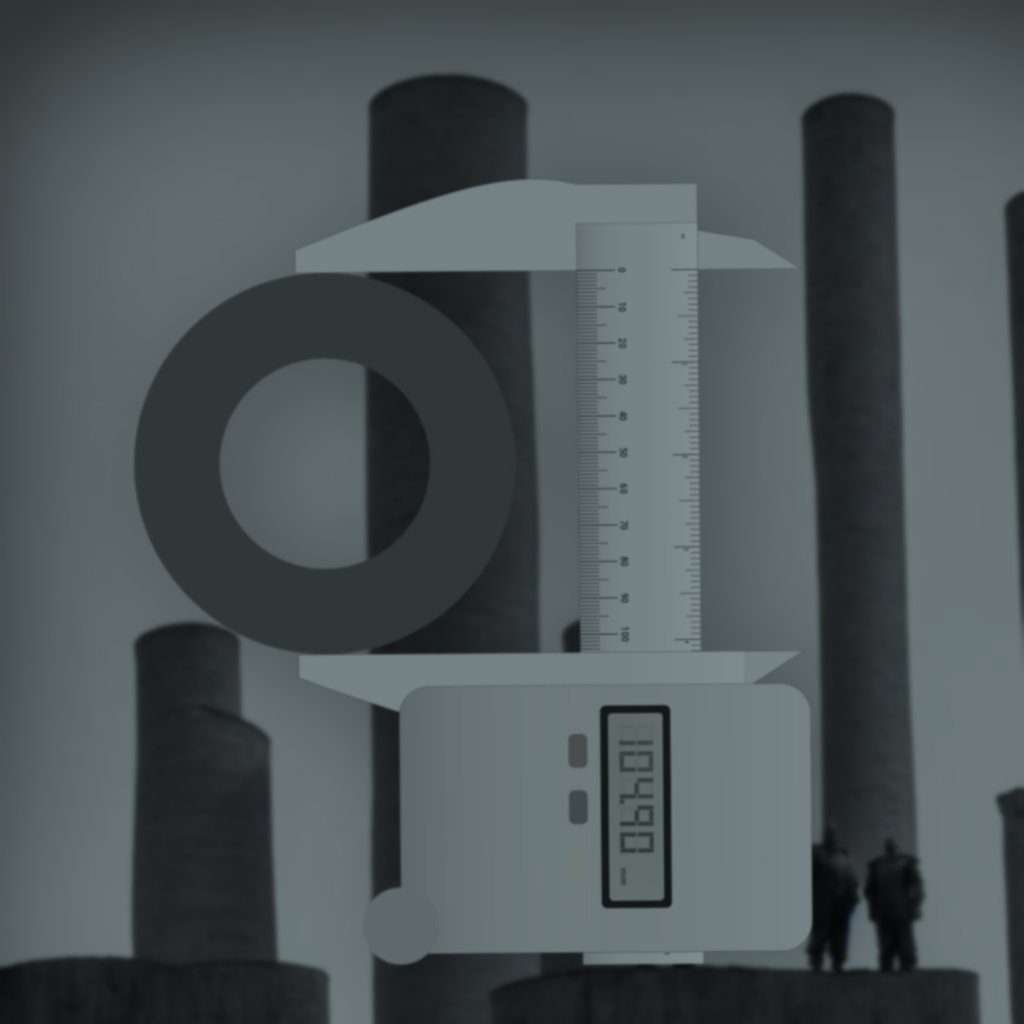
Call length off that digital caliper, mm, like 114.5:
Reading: 104.90
